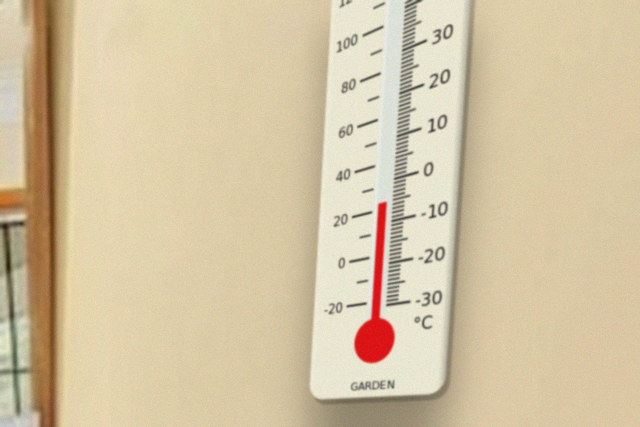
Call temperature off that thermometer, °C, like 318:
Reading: -5
